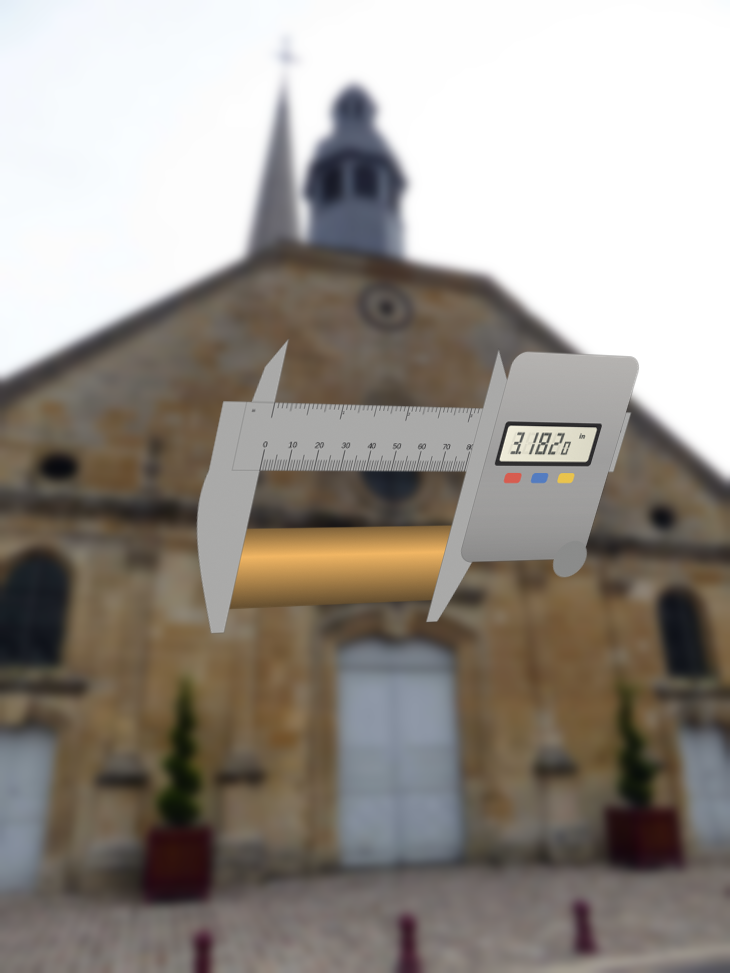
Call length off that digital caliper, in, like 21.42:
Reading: 3.1820
